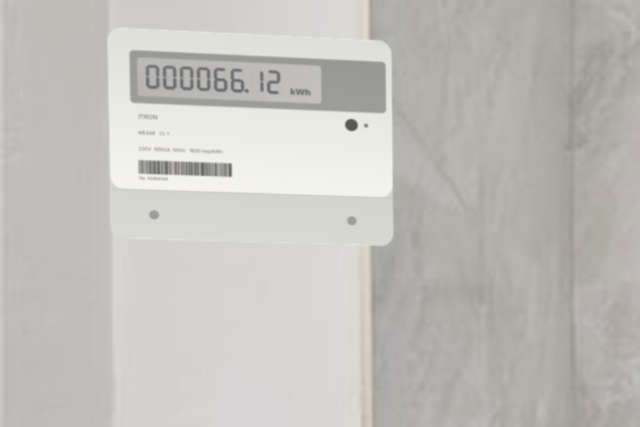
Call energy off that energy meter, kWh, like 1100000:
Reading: 66.12
